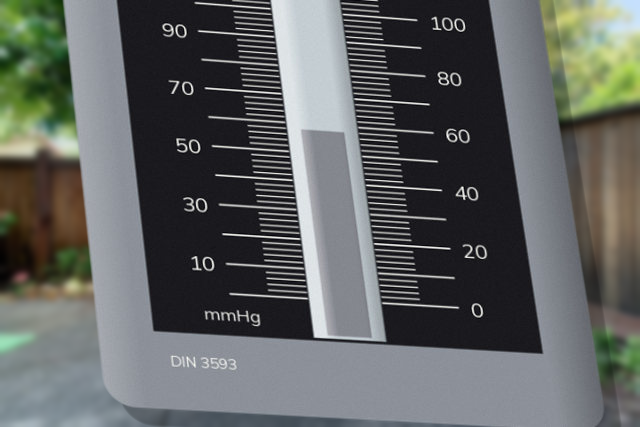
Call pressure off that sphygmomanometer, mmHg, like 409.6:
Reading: 58
